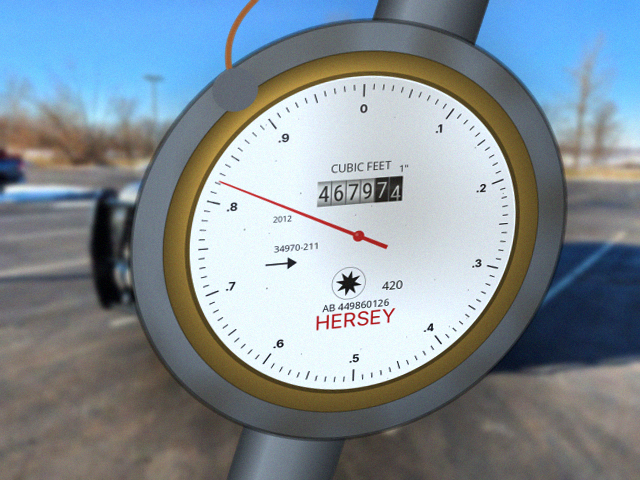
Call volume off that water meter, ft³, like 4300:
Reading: 467973.82
